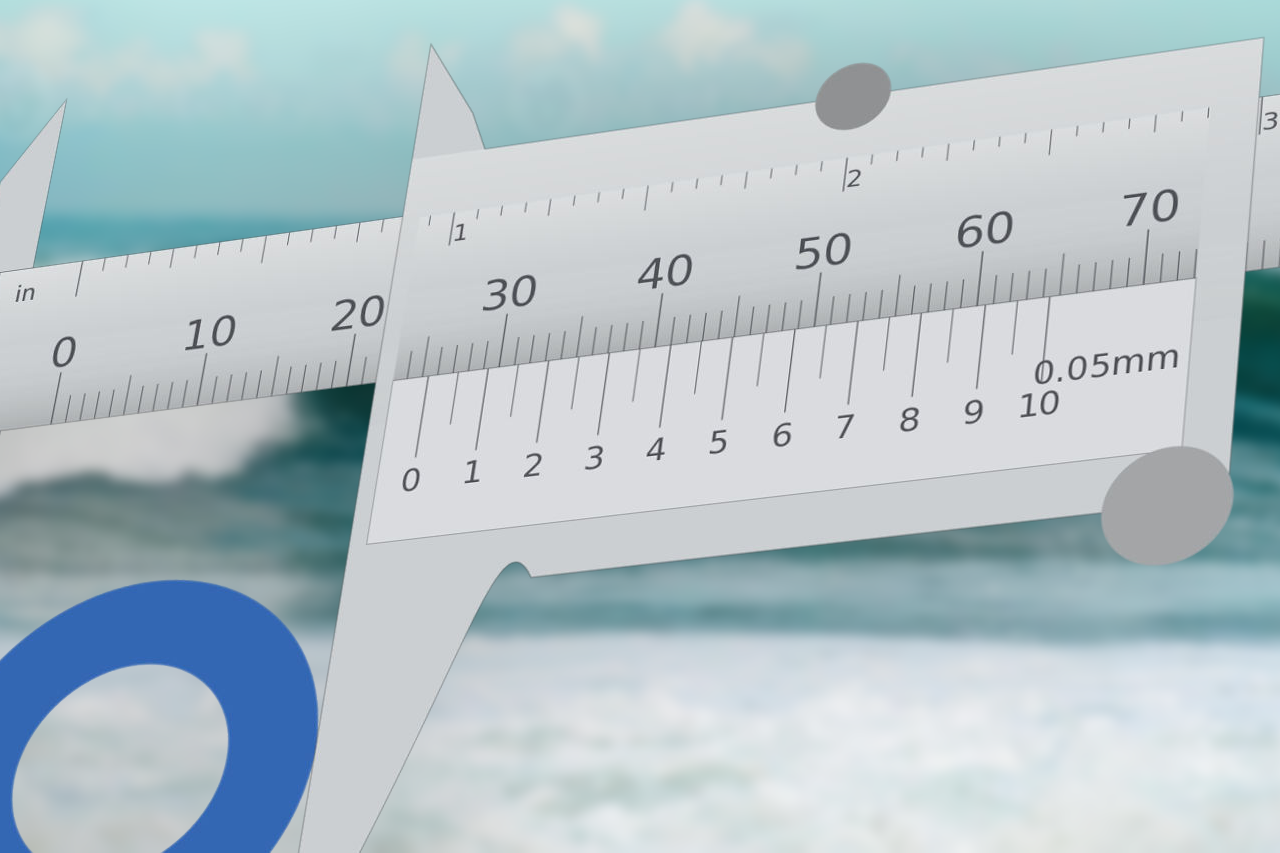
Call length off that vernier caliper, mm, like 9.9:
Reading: 25.4
